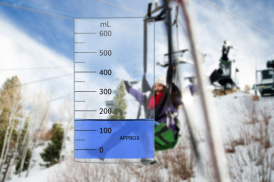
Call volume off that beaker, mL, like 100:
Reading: 150
